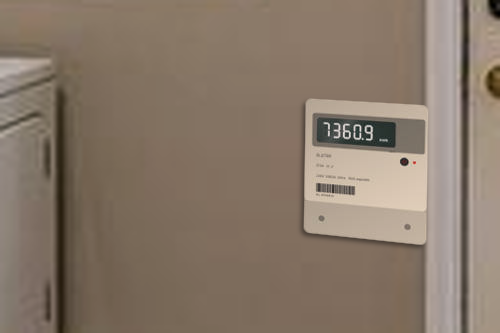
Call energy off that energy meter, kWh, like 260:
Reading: 7360.9
